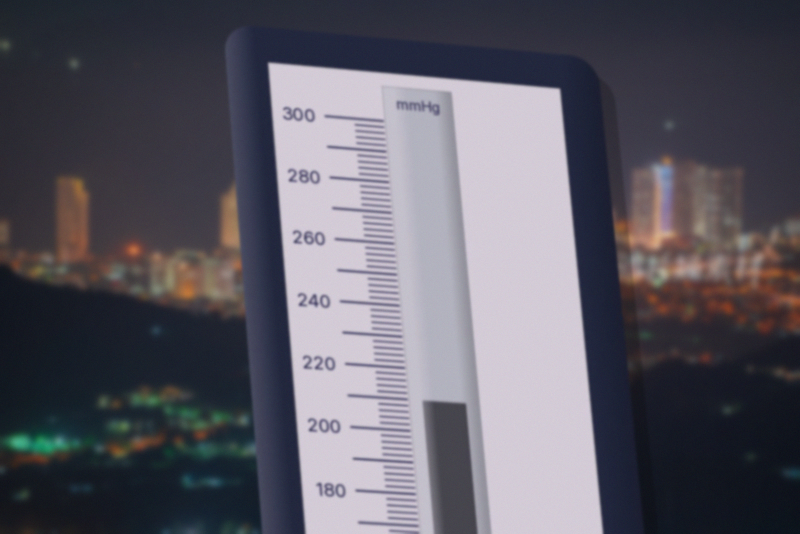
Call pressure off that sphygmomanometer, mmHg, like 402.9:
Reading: 210
